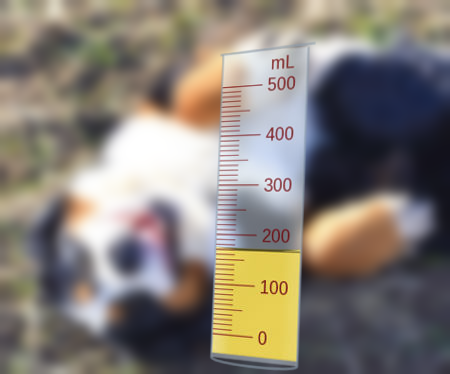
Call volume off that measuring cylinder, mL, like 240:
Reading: 170
